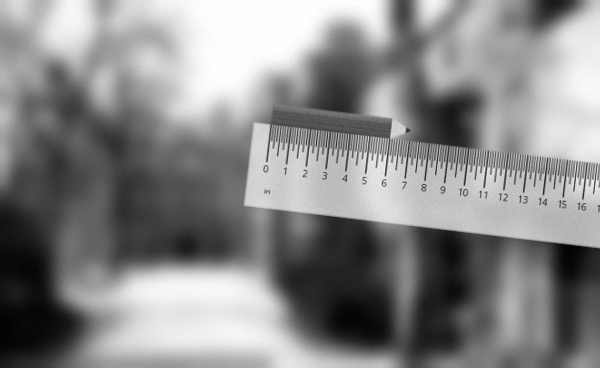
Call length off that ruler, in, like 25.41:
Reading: 7
